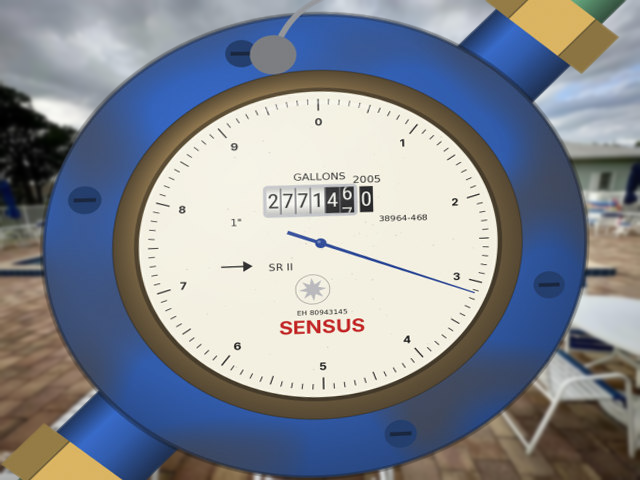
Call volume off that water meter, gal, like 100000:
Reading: 2771463.1
